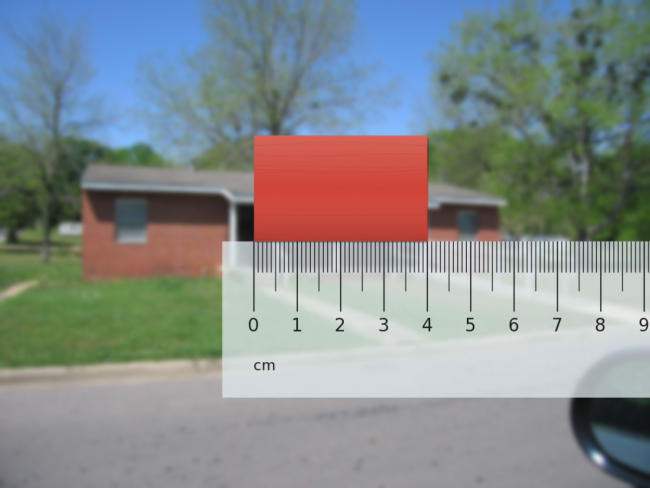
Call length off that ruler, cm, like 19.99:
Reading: 4
